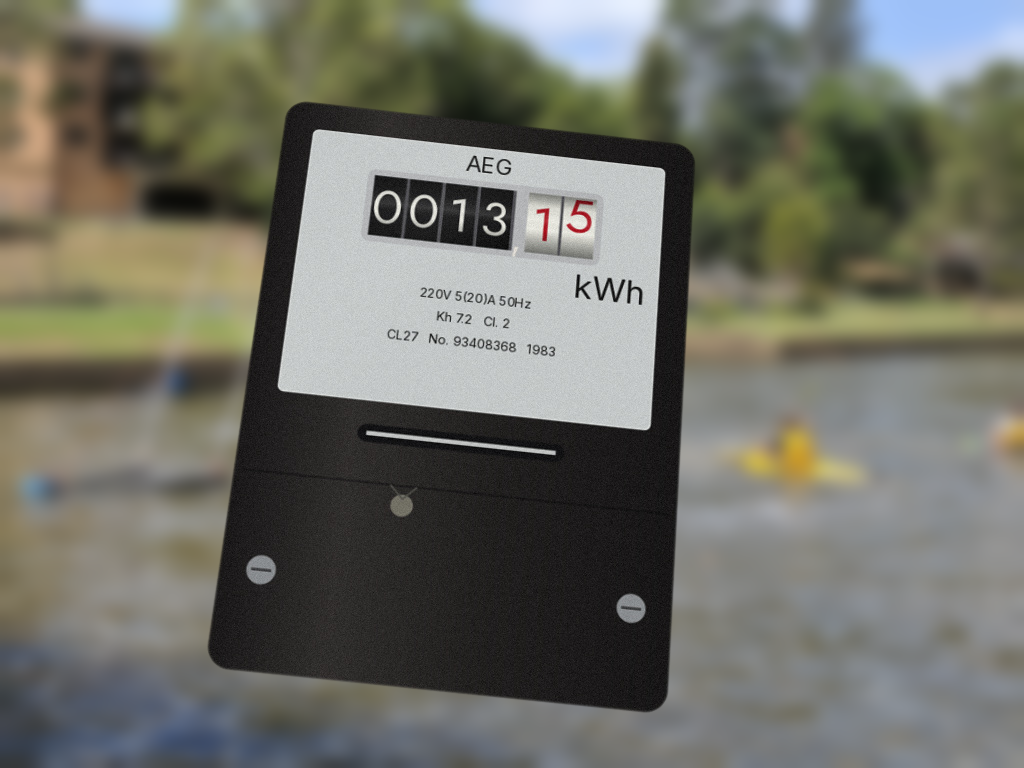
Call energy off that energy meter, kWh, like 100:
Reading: 13.15
